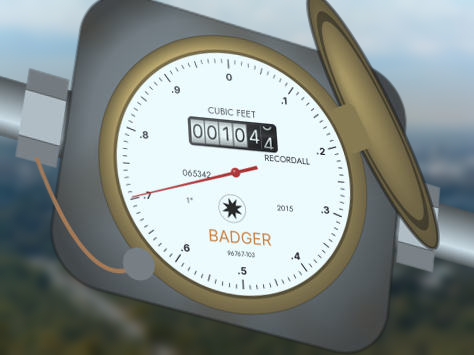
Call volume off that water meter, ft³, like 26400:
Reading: 1043.70
